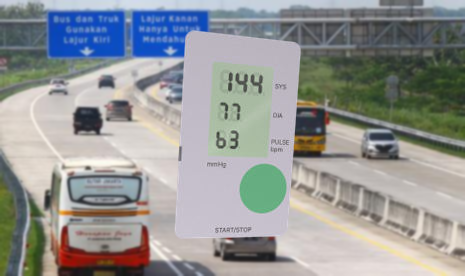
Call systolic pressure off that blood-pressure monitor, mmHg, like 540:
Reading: 144
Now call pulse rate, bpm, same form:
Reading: 63
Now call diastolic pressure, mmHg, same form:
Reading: 77
